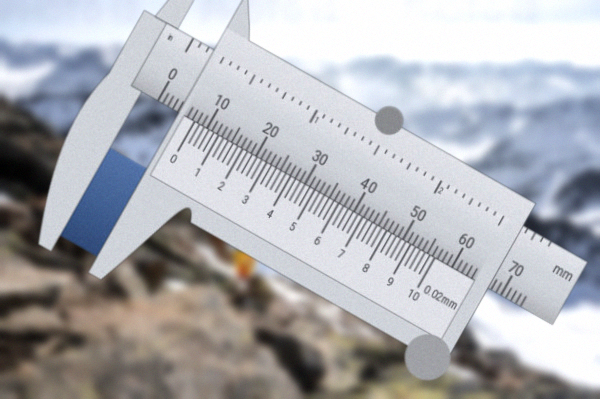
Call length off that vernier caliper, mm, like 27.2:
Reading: 7.5
